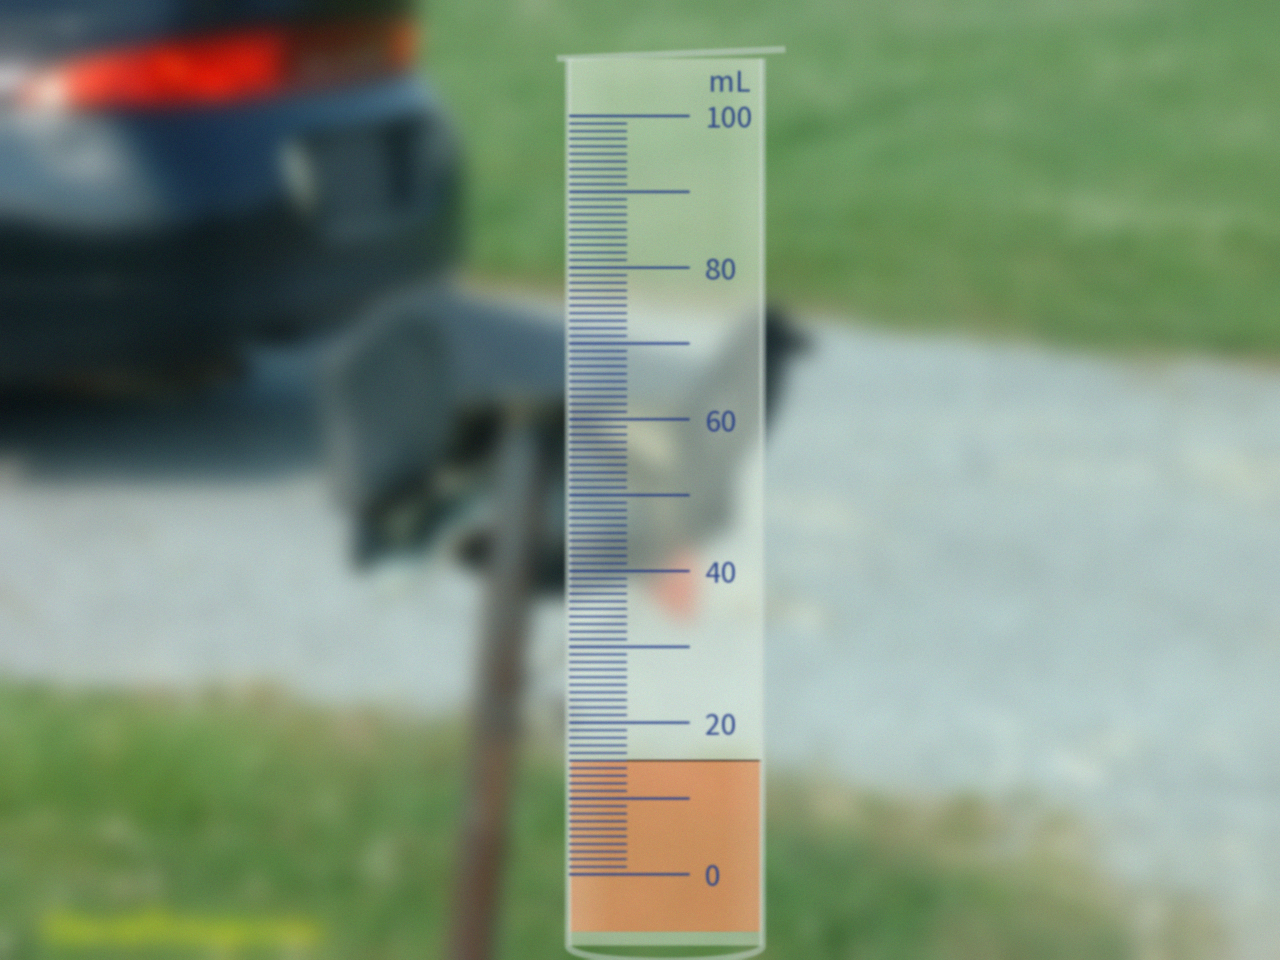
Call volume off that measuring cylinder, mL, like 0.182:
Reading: 15
